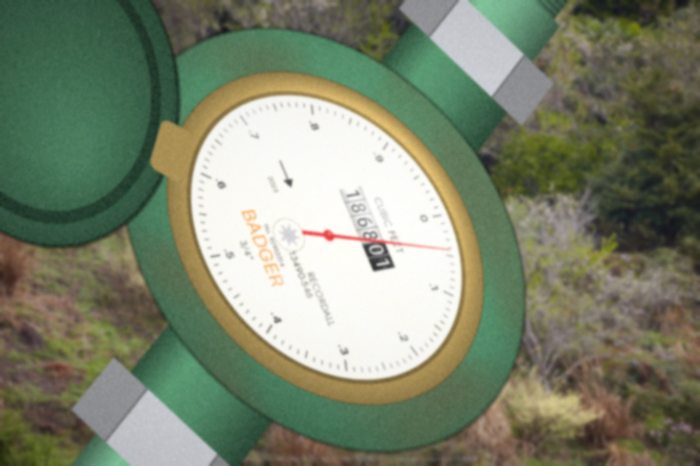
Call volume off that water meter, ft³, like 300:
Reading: 186801.04
